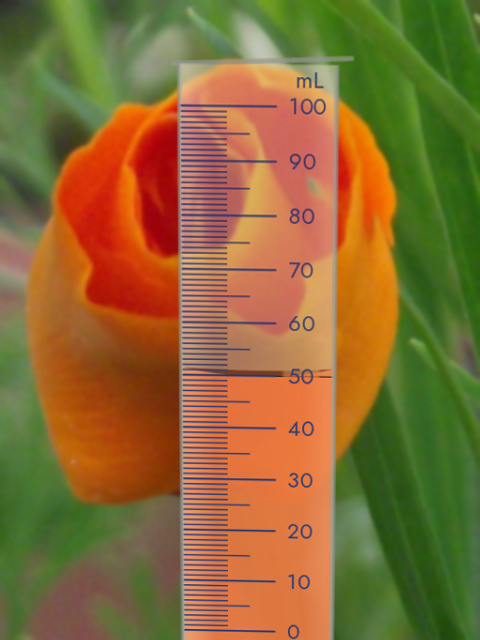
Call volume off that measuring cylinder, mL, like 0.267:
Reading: 50
